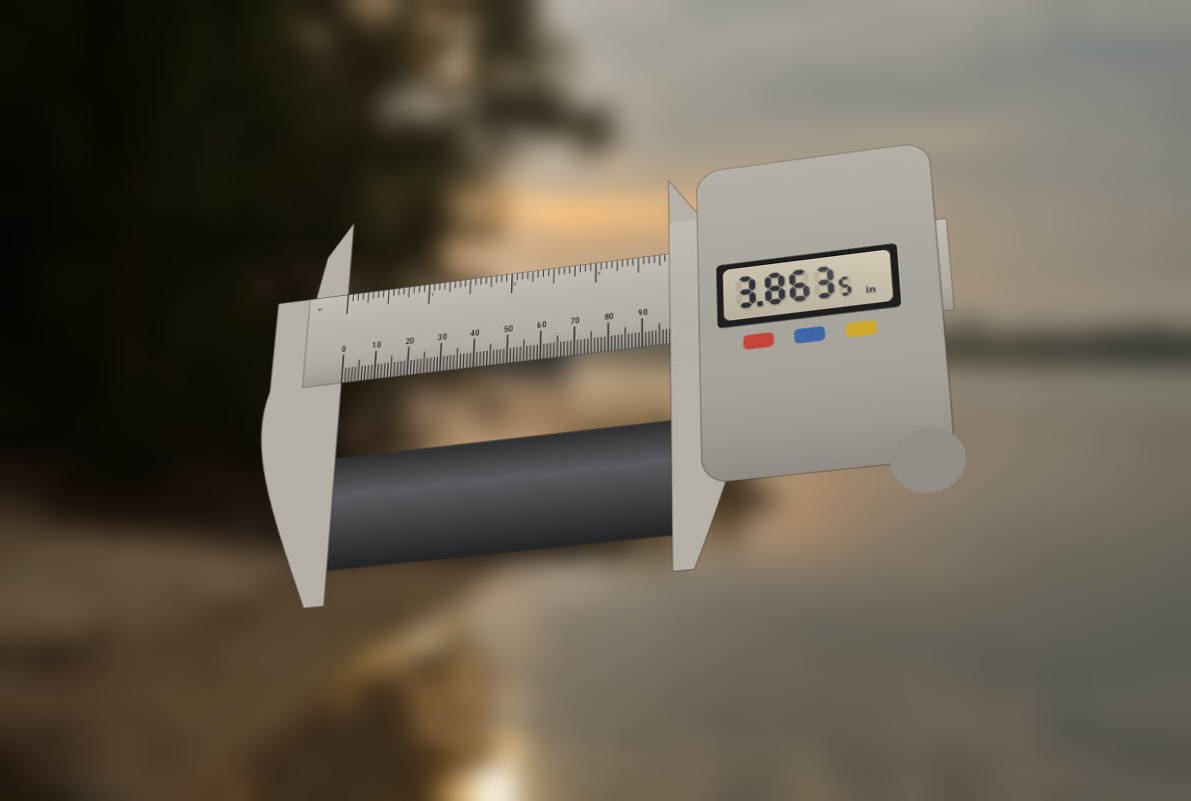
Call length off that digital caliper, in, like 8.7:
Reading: 3.8635
